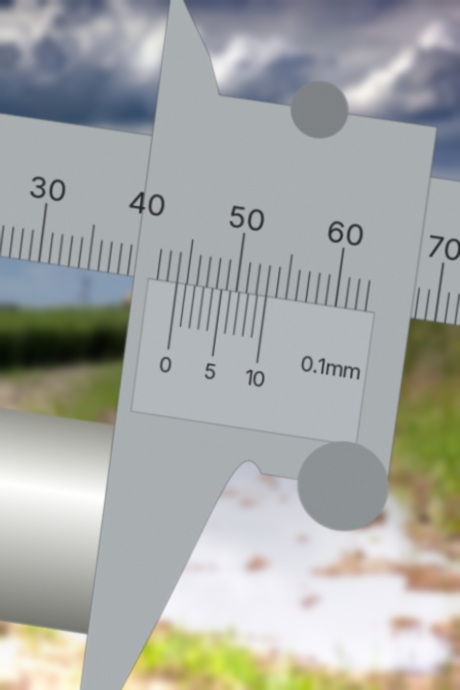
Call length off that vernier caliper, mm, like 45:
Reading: 44.0
